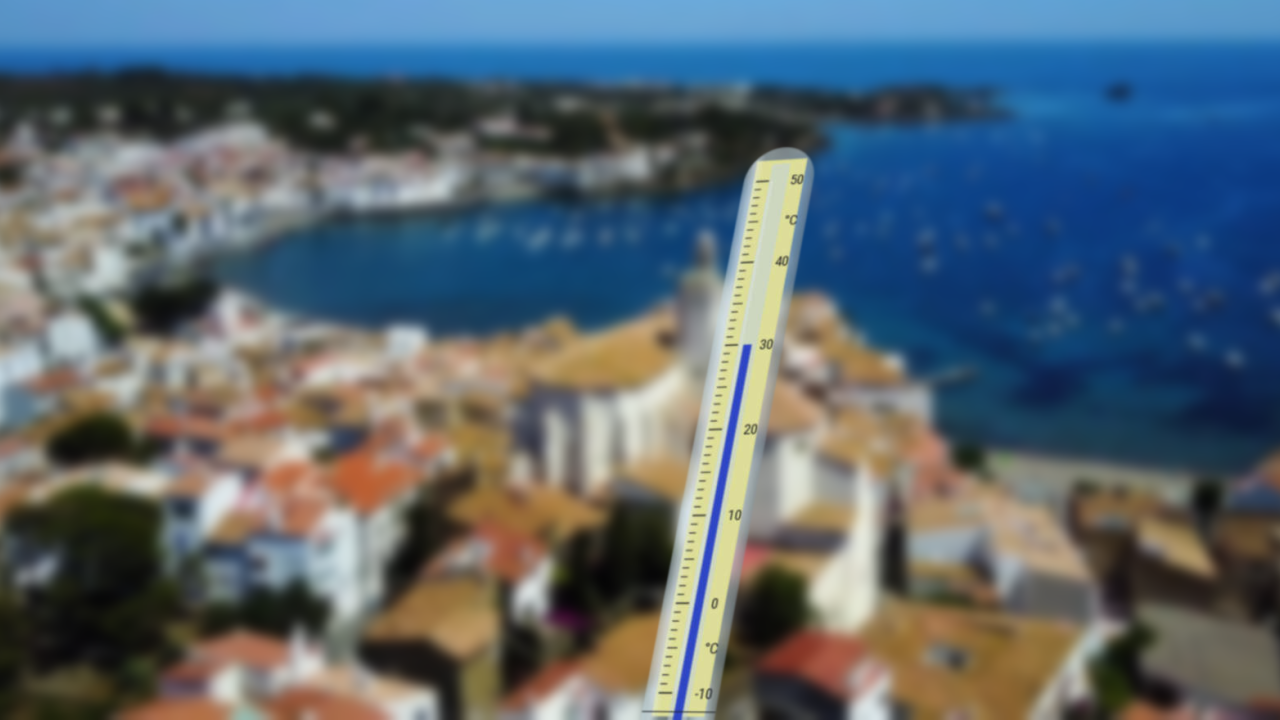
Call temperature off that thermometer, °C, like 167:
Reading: 30
